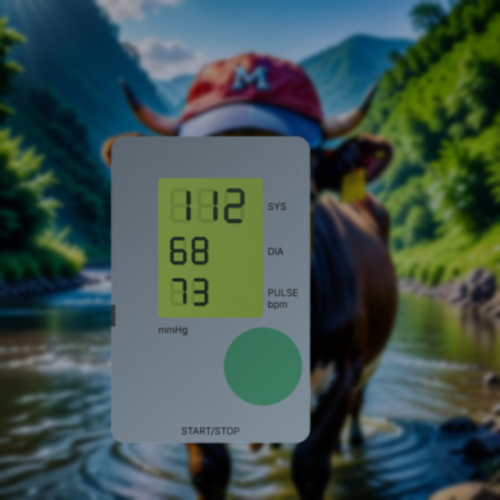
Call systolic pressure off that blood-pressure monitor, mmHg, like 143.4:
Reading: 112
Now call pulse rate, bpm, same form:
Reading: 73
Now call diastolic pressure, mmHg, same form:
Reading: 68
